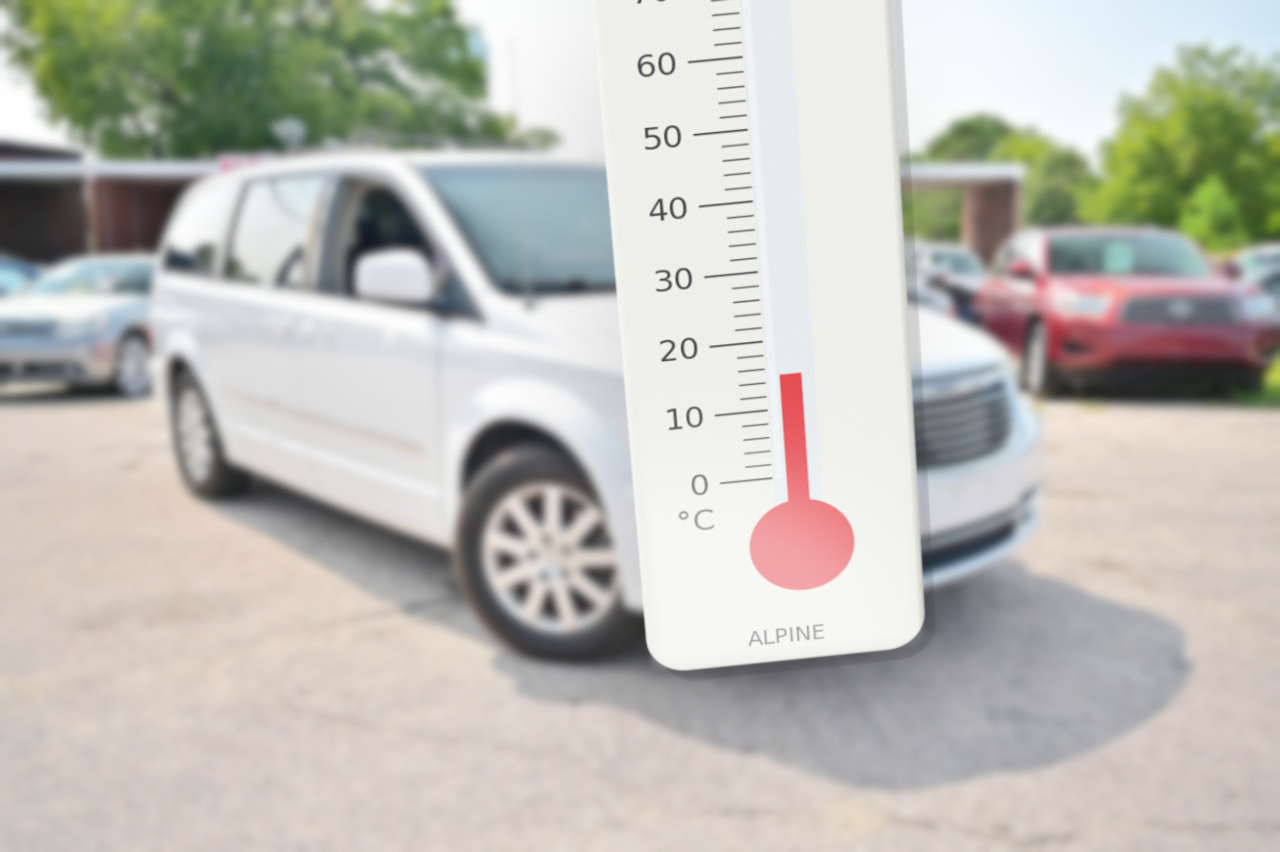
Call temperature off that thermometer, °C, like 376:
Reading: 15
